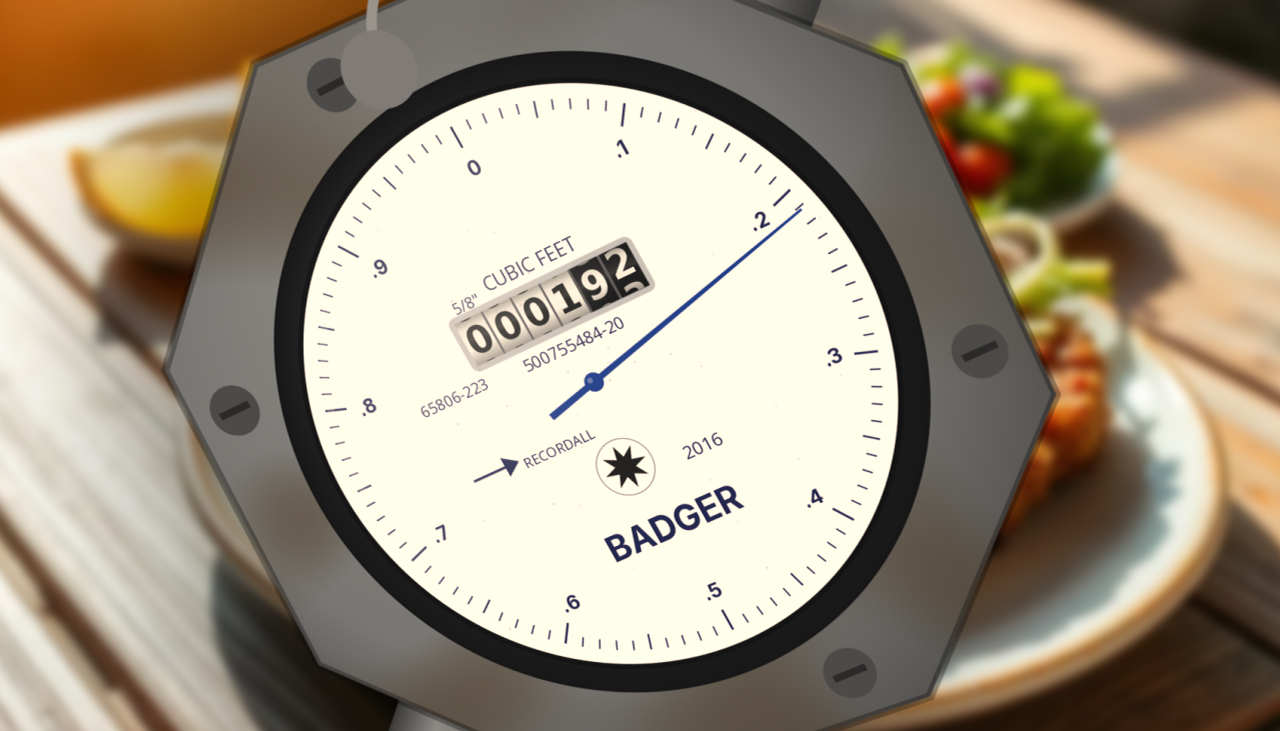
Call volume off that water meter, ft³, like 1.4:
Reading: 192.21
